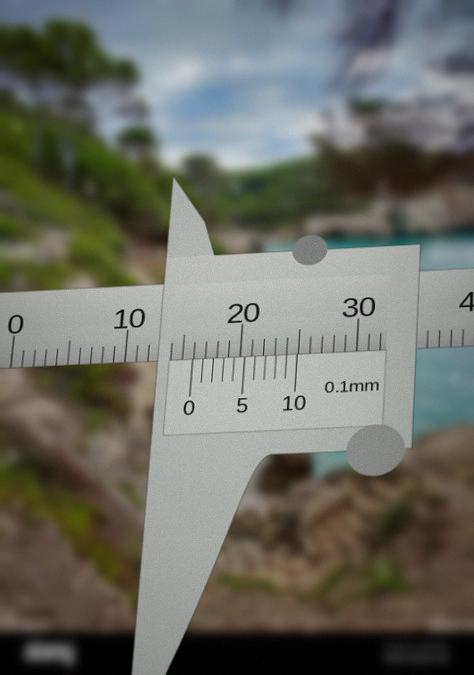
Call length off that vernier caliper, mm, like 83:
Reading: 15.9
